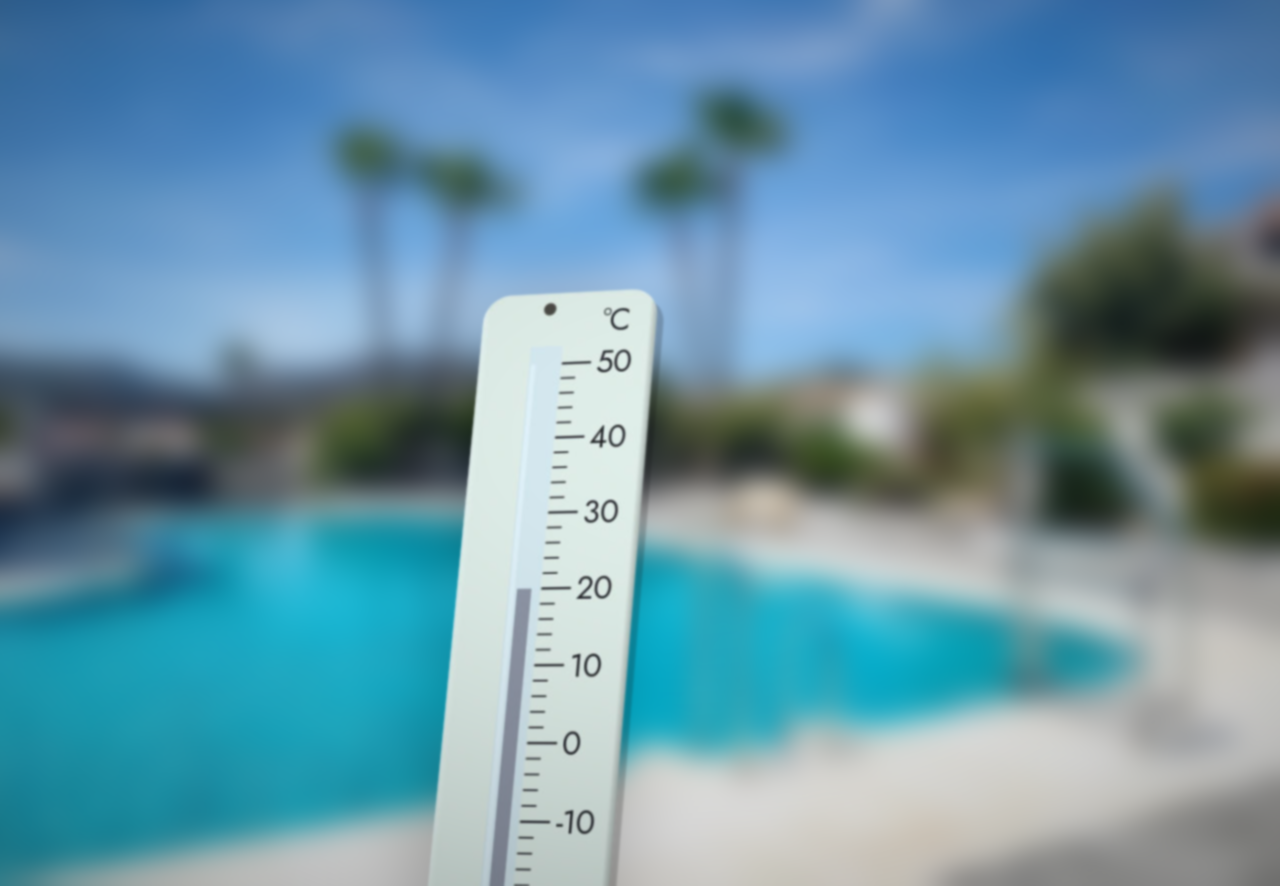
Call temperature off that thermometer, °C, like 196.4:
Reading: 20
